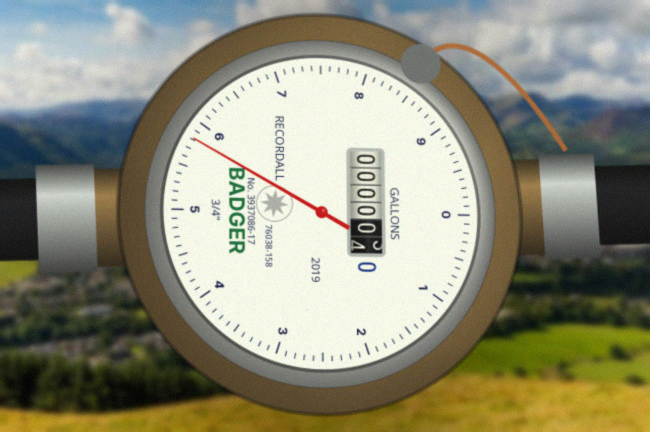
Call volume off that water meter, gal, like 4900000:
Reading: 35.8
